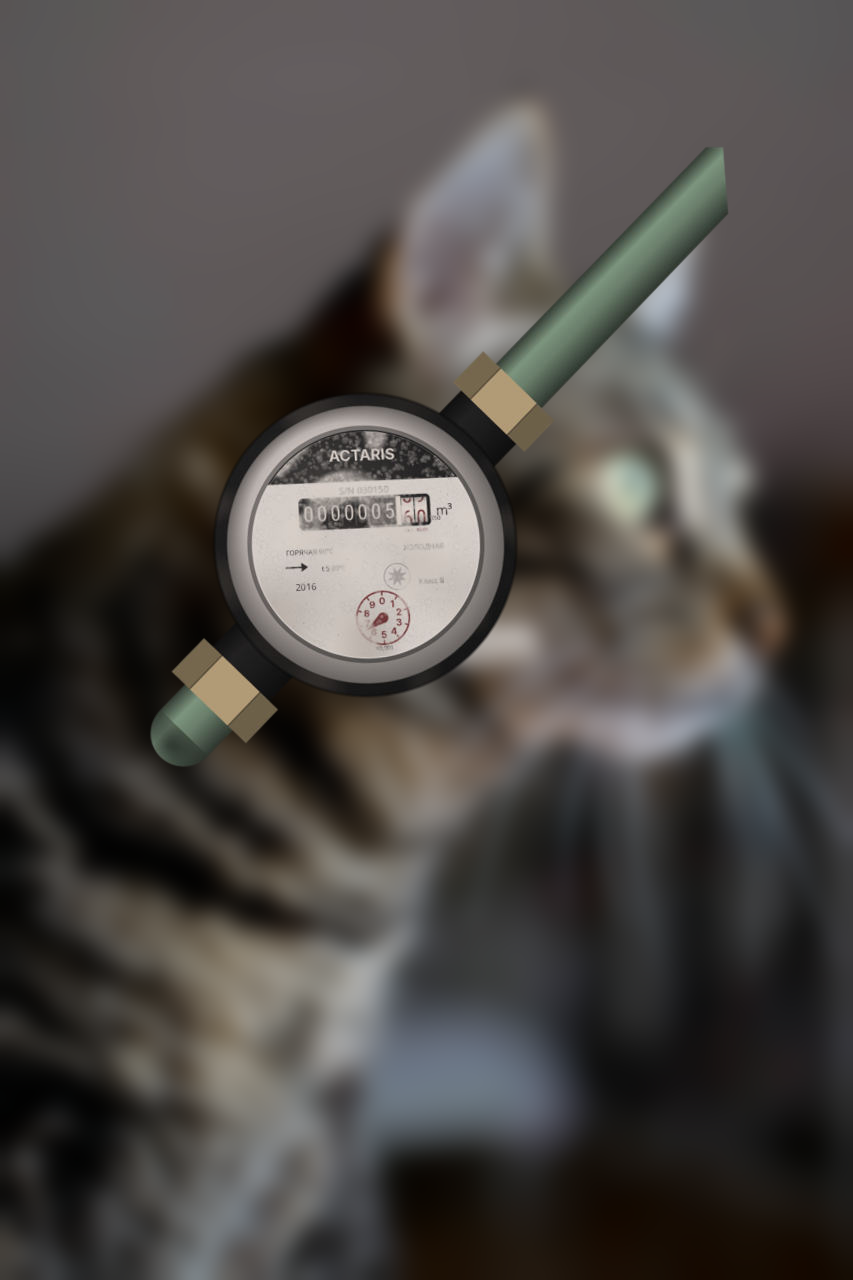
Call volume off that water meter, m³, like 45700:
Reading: 5.596
